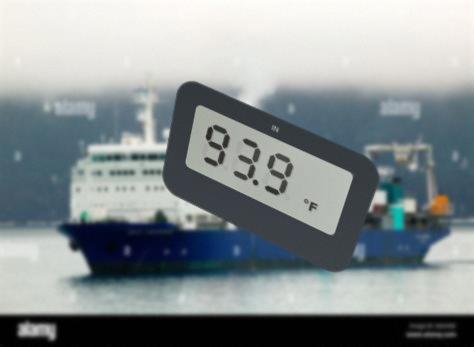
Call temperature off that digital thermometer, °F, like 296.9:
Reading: 93.9
